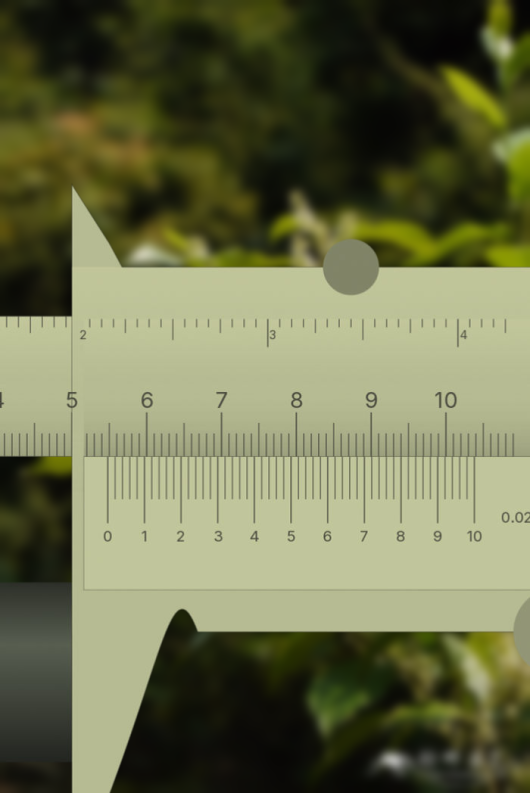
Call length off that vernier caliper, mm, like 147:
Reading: 54.8
